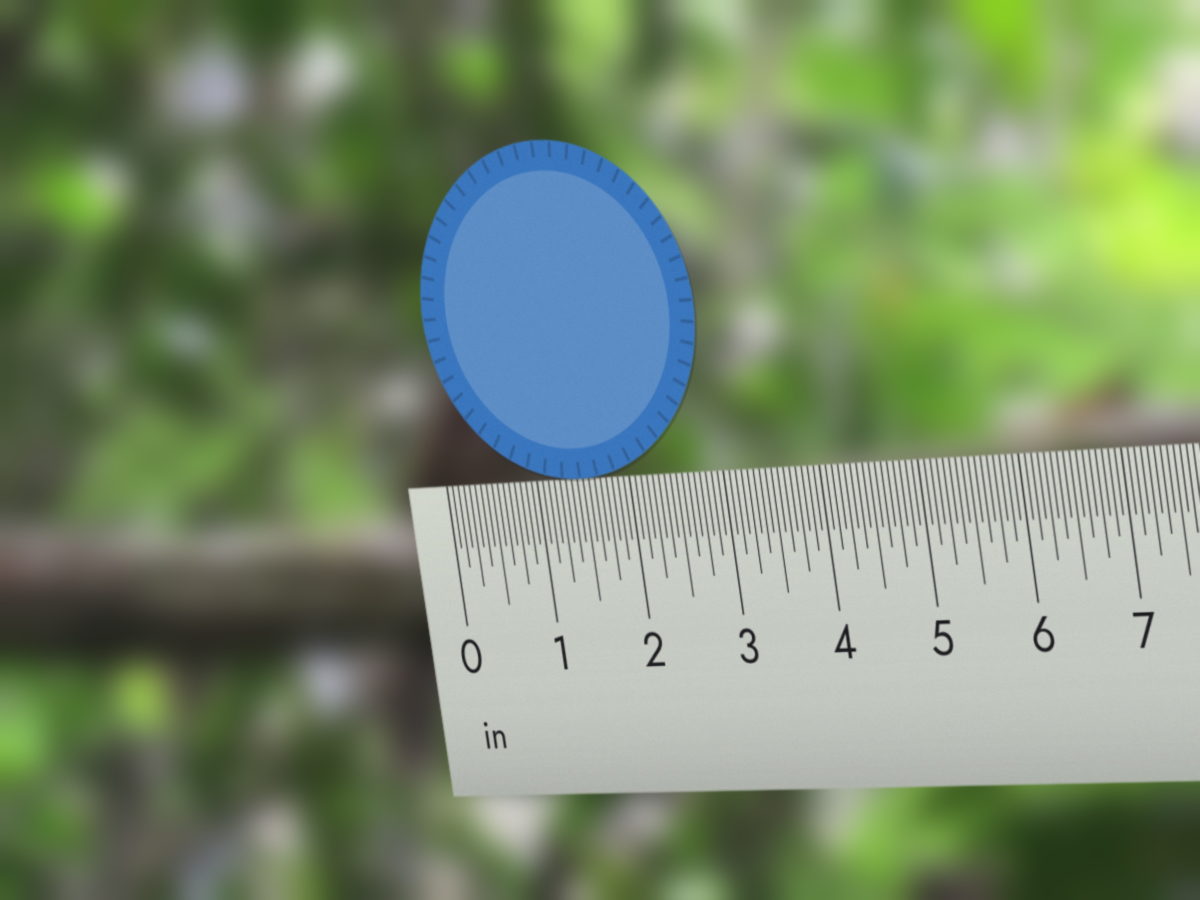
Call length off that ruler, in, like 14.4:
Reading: 2.9375
